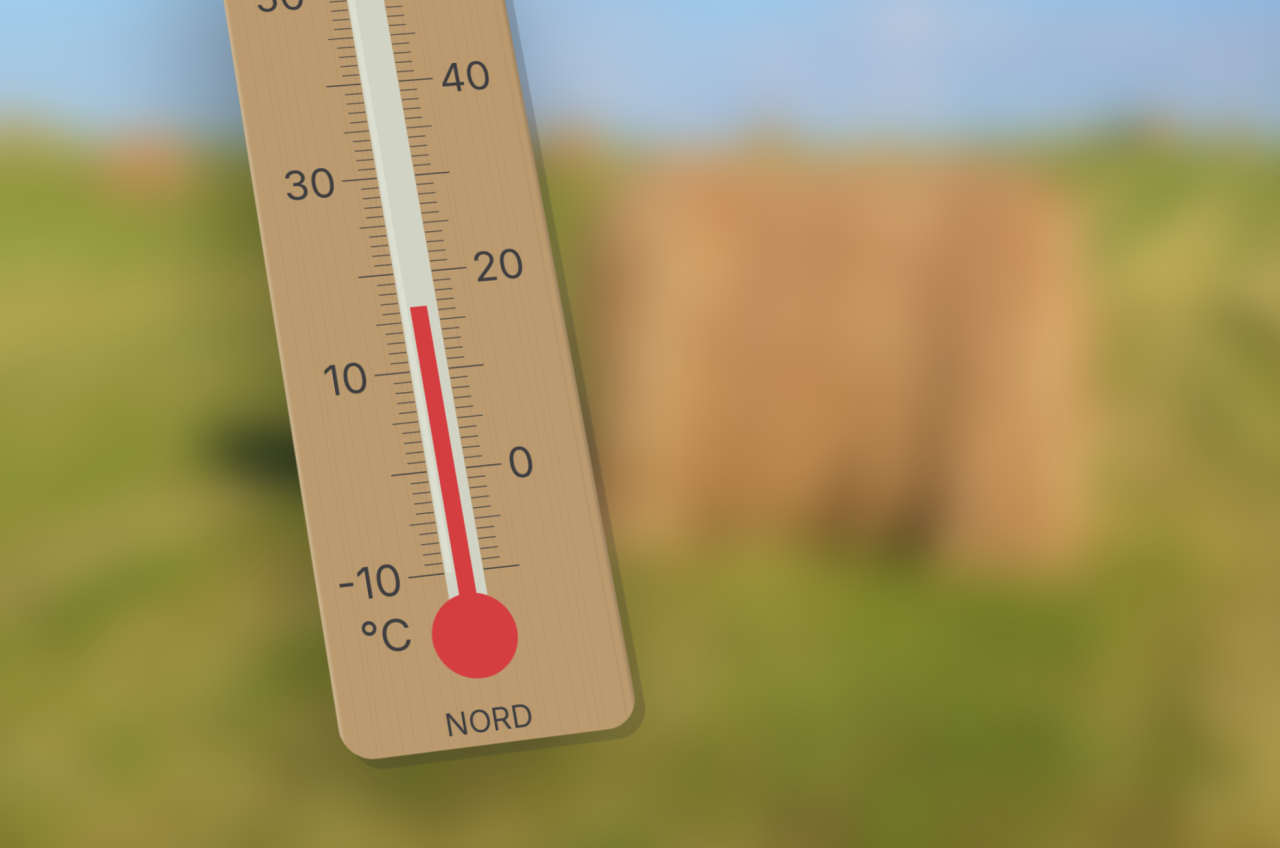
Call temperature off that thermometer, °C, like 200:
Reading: 16.5
